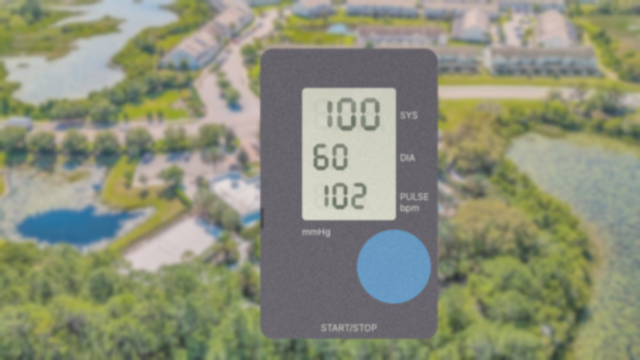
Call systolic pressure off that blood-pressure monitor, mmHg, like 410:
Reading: 100
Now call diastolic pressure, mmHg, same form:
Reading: 60
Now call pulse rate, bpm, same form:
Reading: 102
